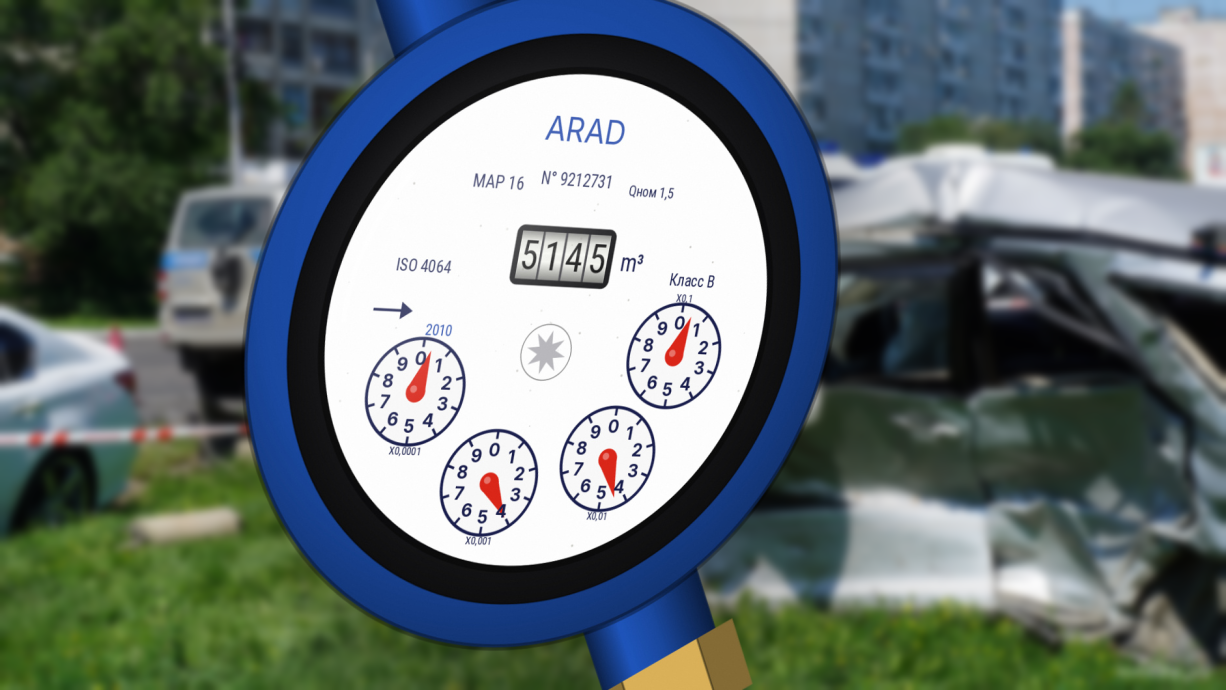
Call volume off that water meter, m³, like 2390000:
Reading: 5145.0440
